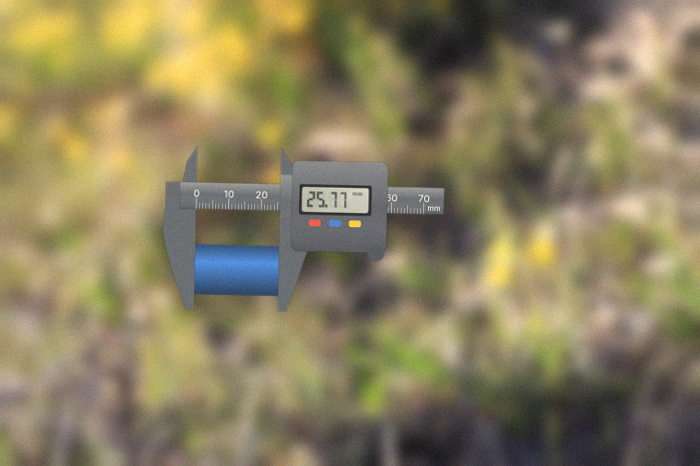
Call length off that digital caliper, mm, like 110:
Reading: 25.77
